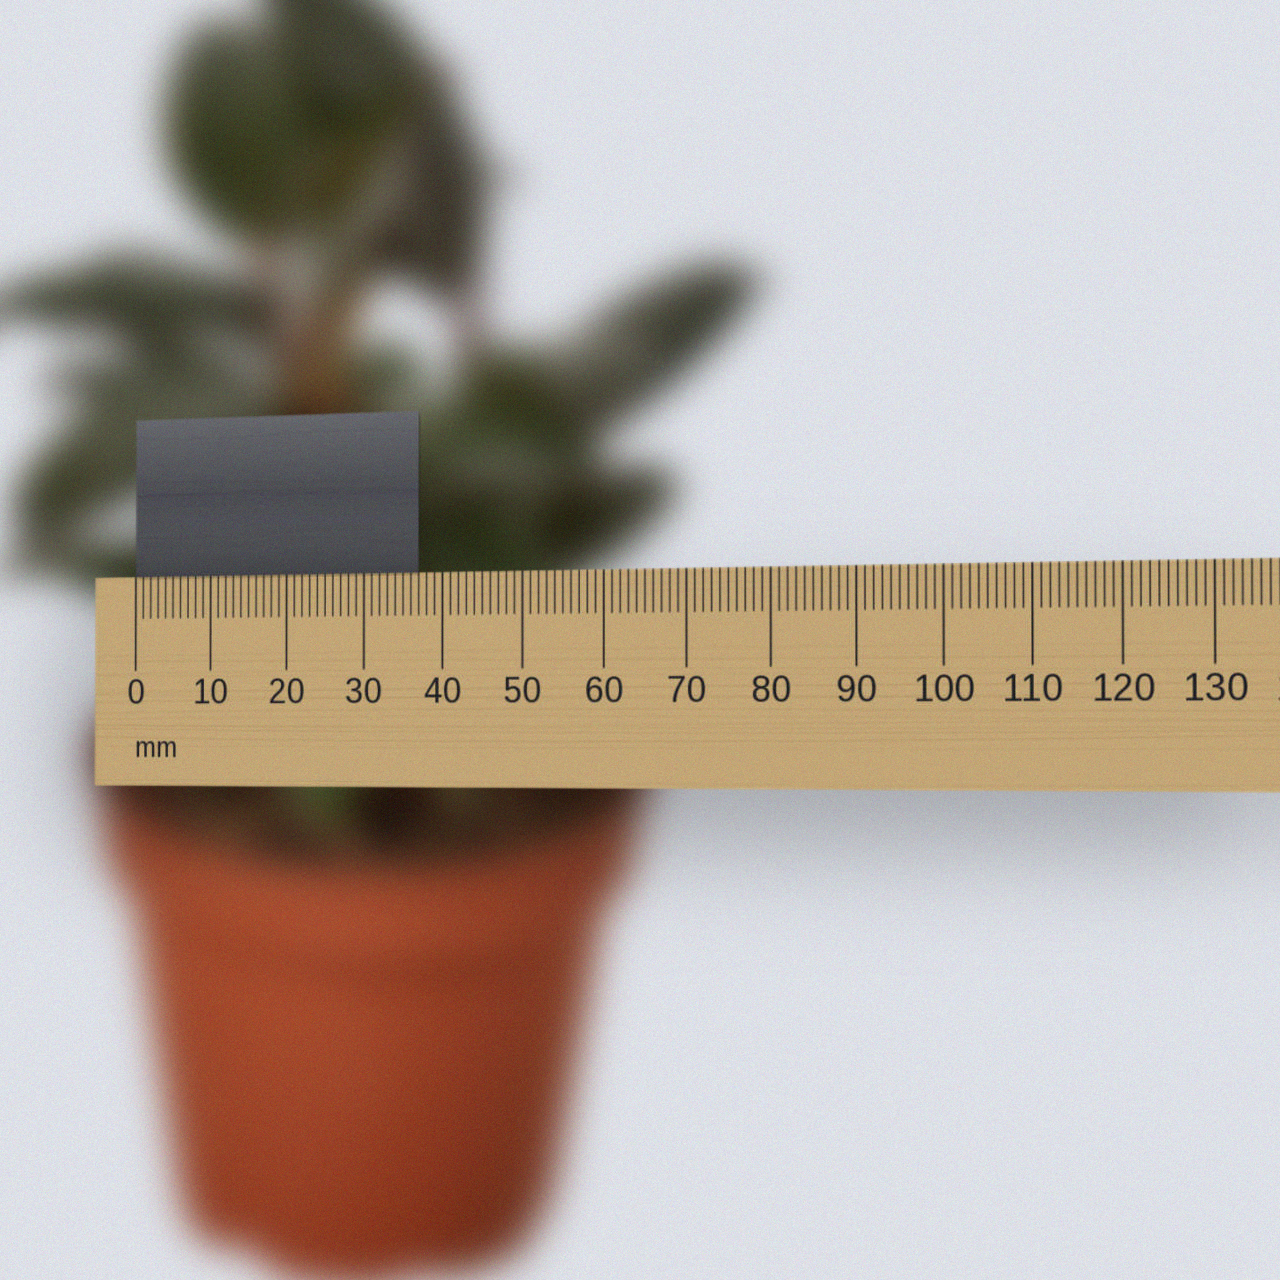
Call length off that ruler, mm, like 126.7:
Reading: 37
